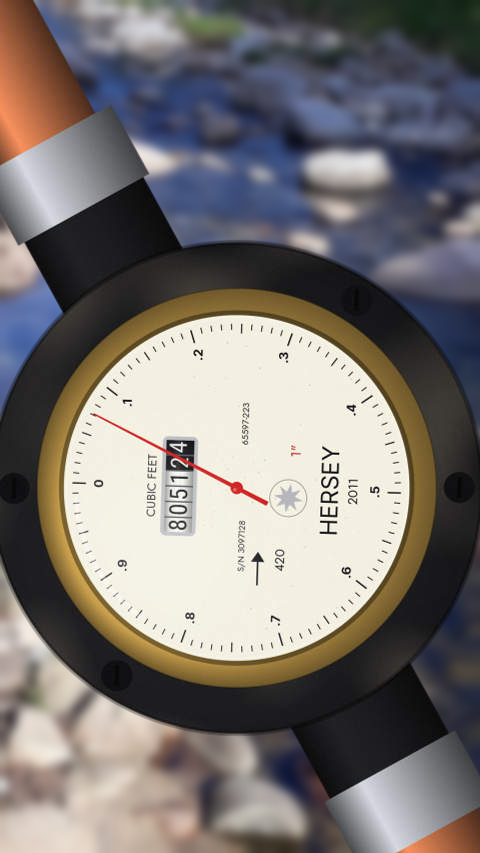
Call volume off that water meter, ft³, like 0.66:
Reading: 805124.07
